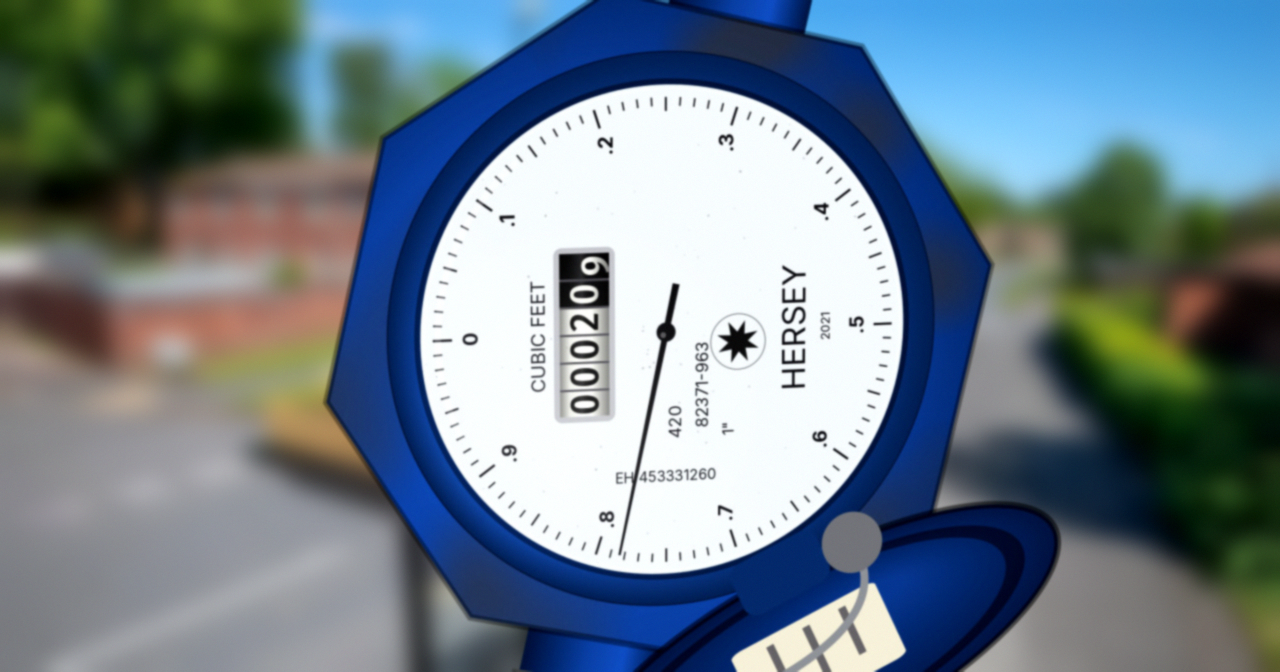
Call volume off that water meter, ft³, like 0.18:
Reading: 208.78
